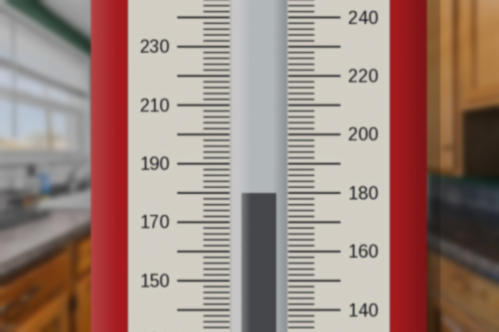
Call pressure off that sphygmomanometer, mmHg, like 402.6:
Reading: 180
